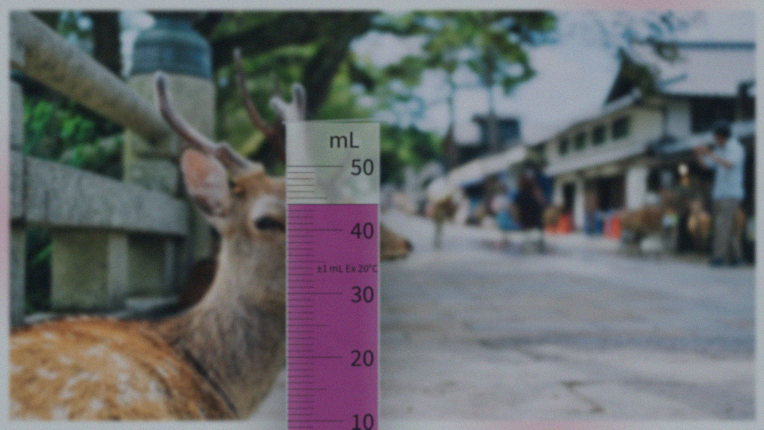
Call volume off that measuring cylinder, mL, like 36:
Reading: 44
